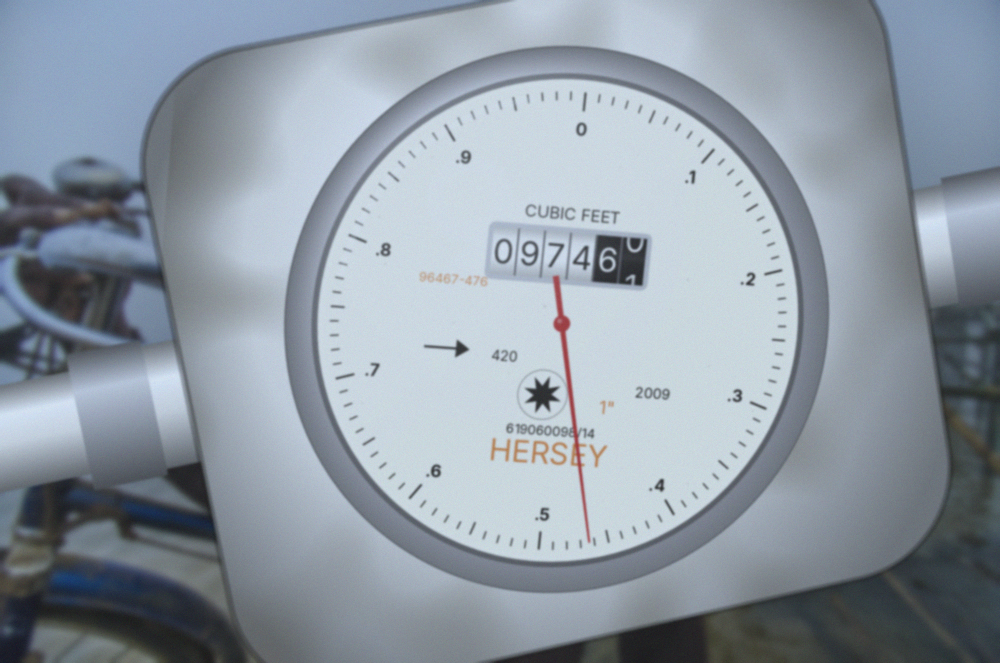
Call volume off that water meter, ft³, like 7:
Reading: 97460.46
